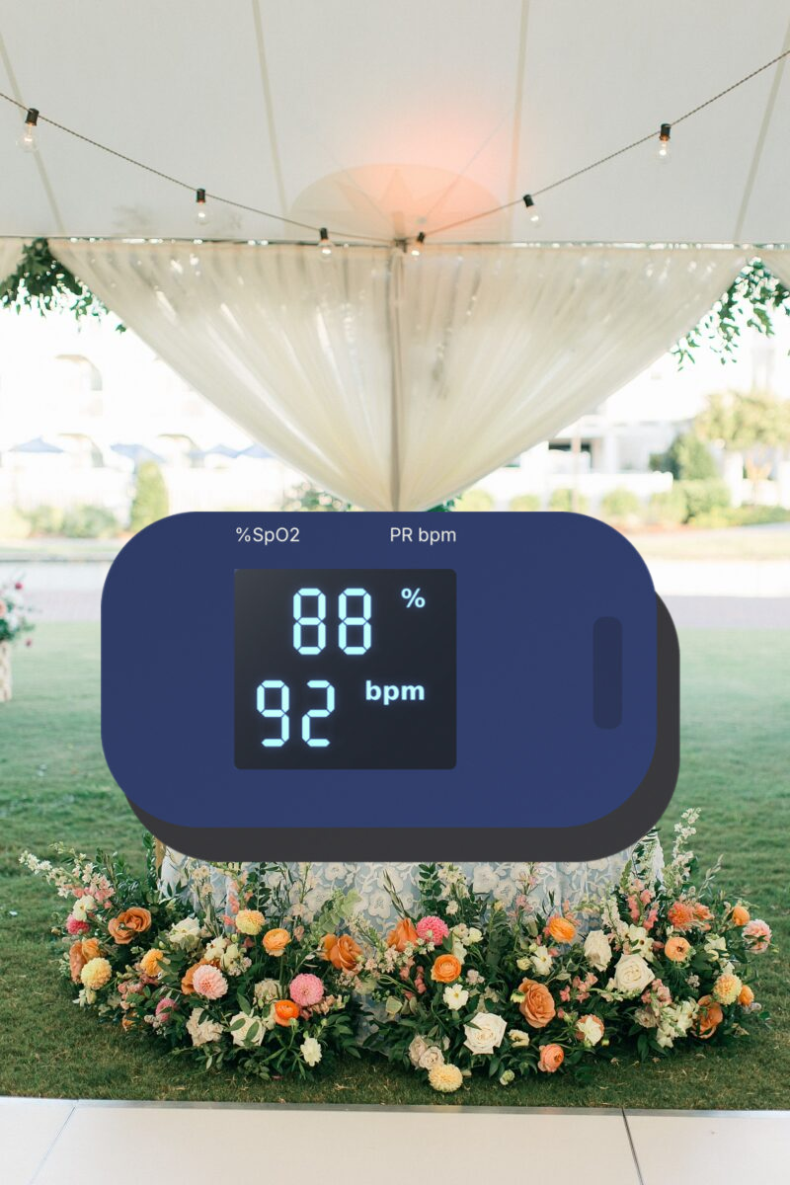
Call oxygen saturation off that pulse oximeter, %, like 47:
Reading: 88
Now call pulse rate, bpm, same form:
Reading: 92
